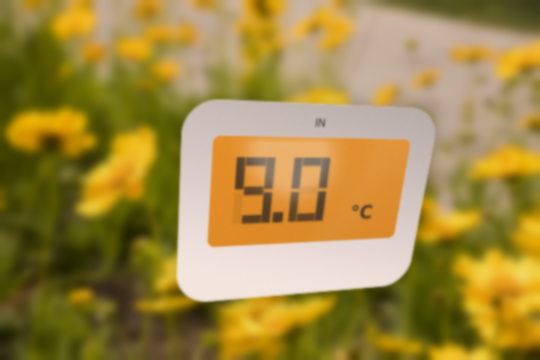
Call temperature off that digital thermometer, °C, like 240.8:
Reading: 9.0
